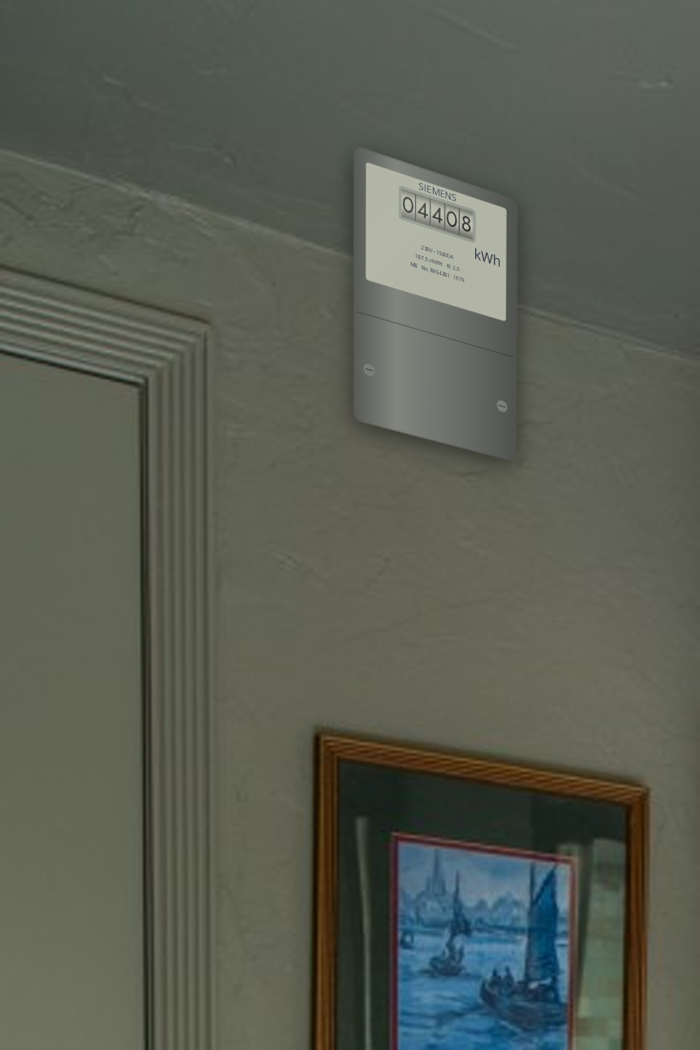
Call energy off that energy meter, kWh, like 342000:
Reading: 4408
